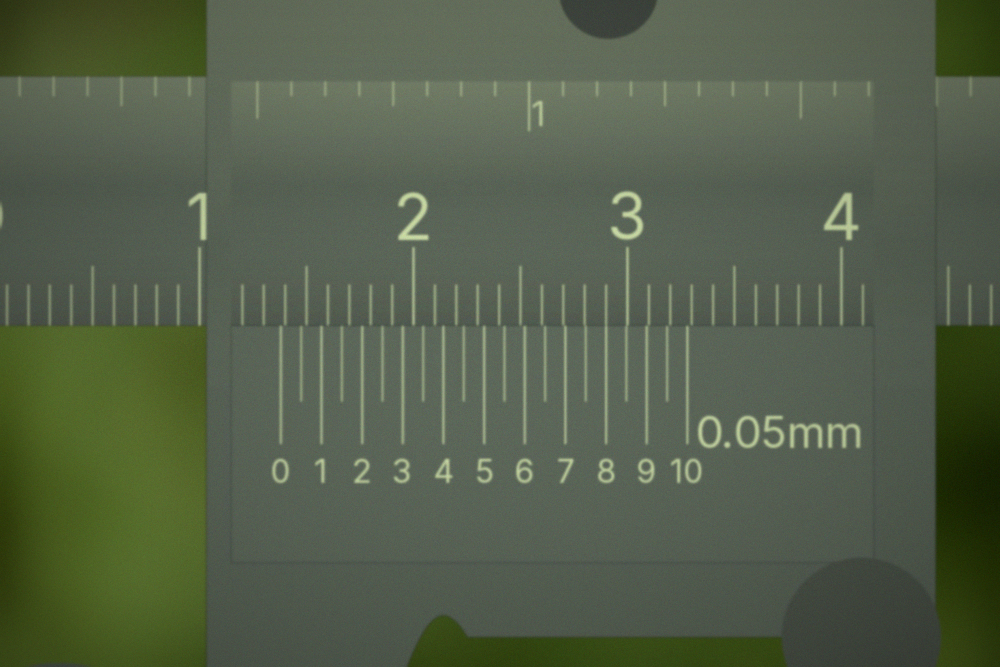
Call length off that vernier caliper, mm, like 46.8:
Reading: 13.8
